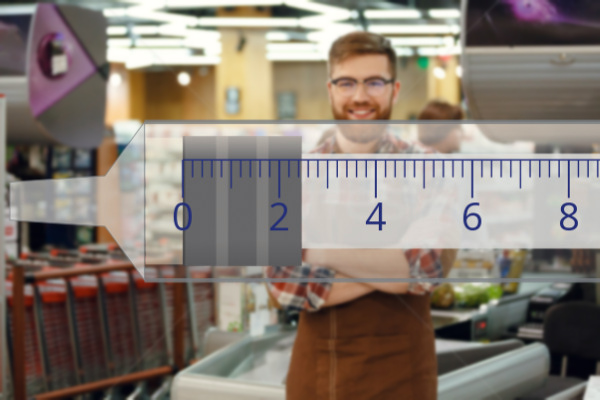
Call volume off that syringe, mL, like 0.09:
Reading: 0
